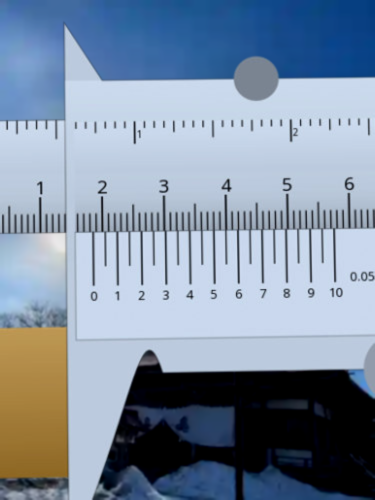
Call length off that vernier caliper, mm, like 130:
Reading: 18.5
